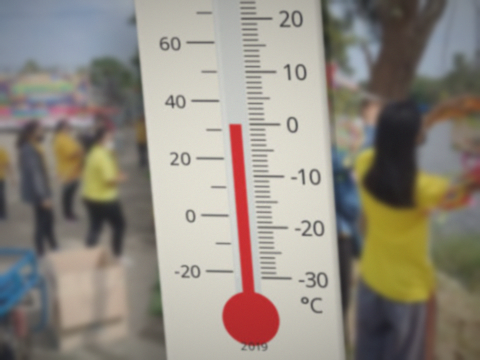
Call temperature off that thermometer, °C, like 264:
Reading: 0
